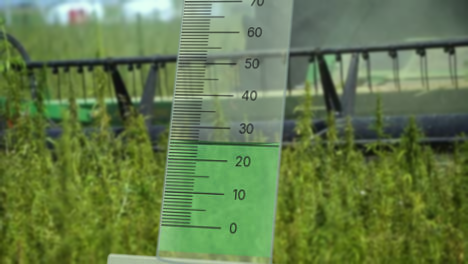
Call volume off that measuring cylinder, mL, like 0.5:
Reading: 25
